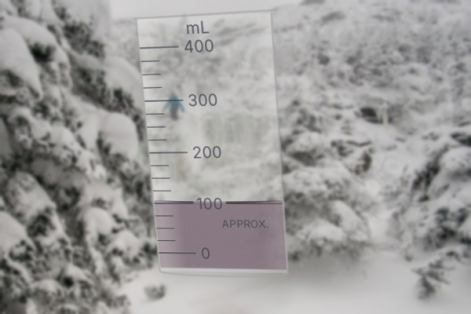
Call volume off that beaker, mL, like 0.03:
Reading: 100
